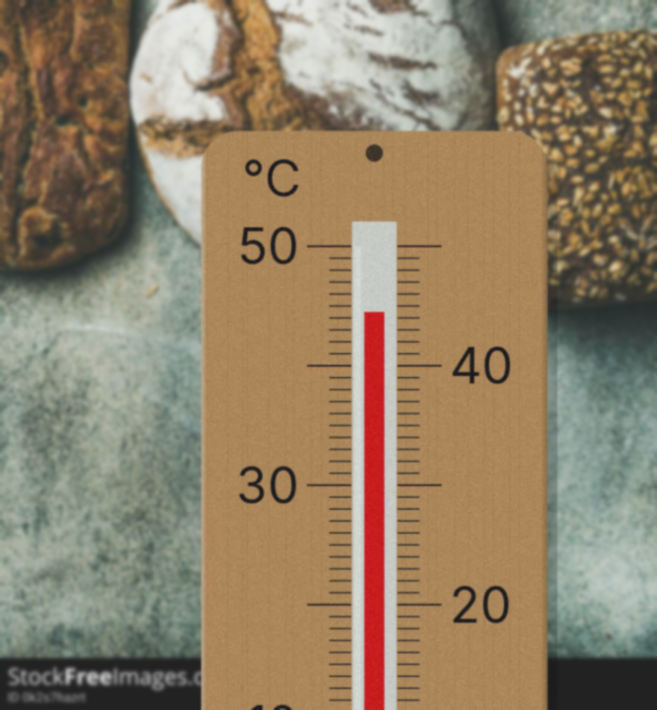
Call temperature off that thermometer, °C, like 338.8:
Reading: 44.5
